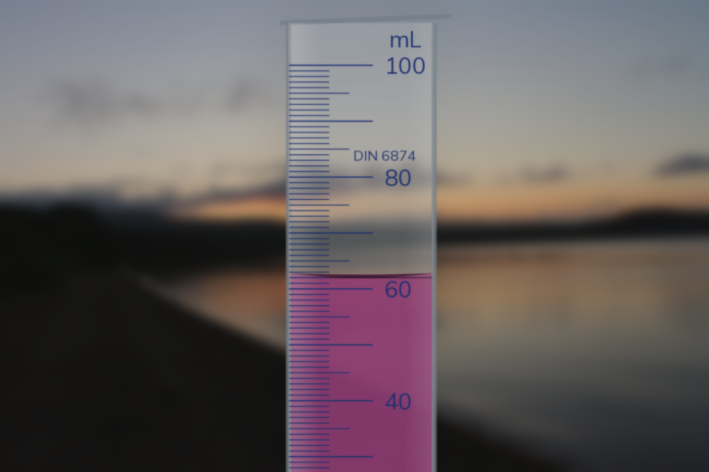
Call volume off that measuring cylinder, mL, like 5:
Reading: 62
